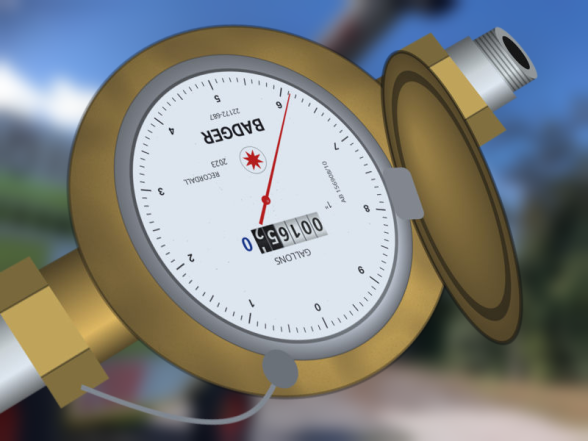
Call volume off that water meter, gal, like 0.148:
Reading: 16516.1
